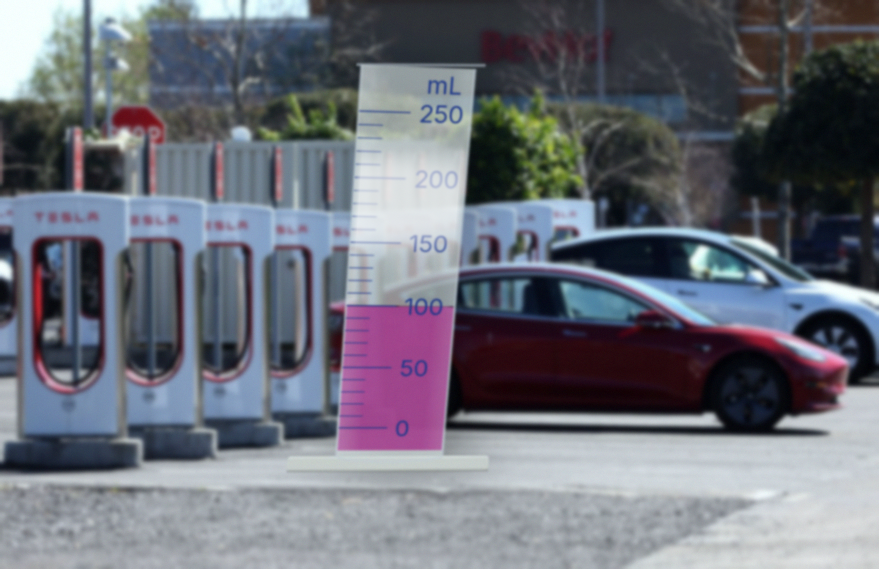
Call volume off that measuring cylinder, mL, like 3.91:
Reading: 100
